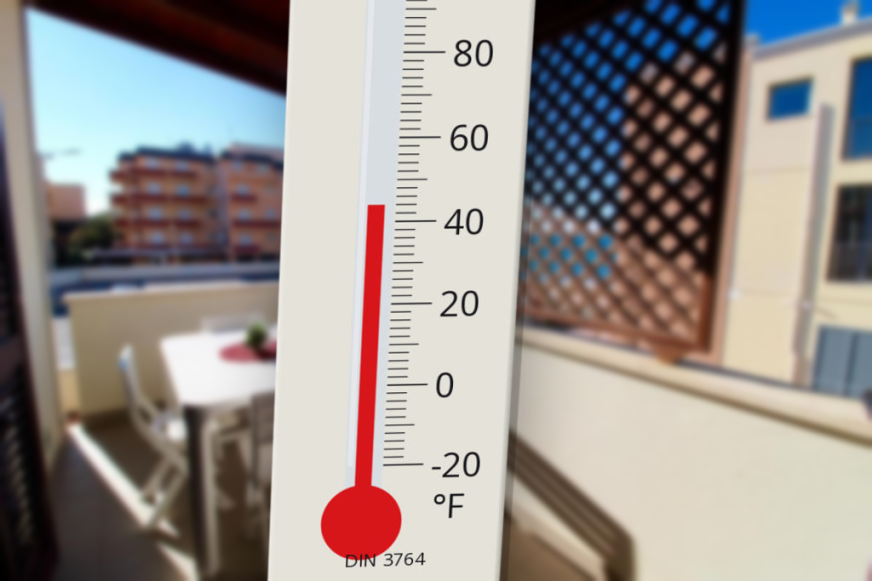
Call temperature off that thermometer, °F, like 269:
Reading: 44
